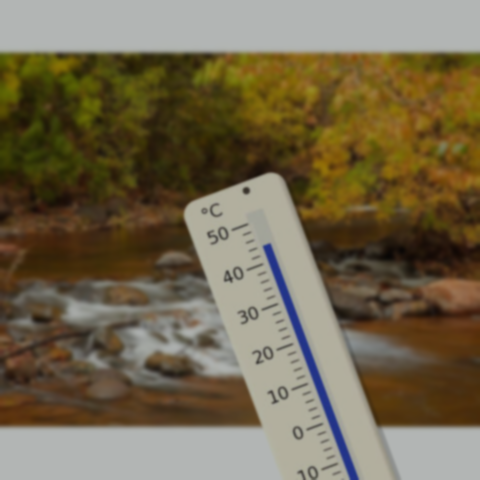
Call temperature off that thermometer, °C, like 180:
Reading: 44
